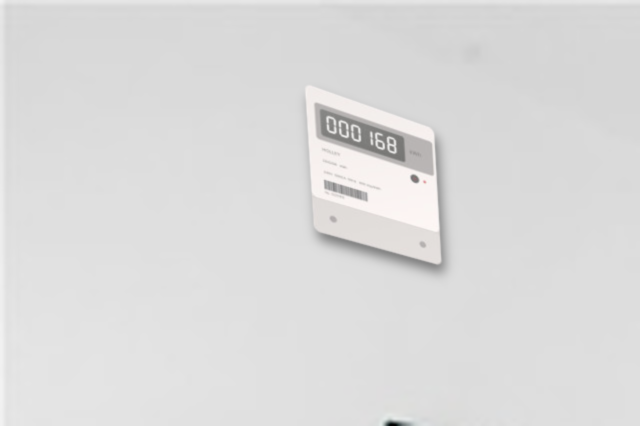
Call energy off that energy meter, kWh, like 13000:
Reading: 168
